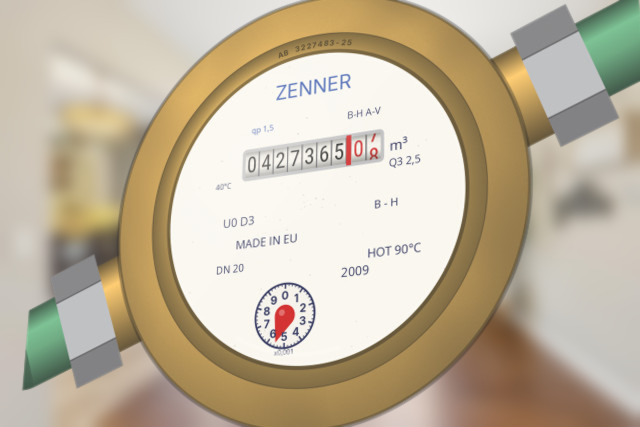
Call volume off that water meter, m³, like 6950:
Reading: 427365.075
